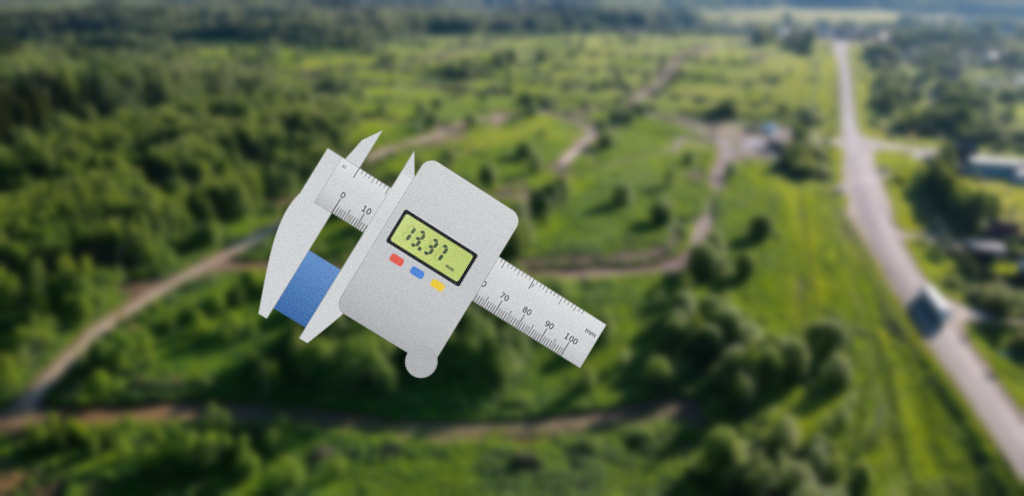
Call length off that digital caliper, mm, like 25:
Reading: 13.37
